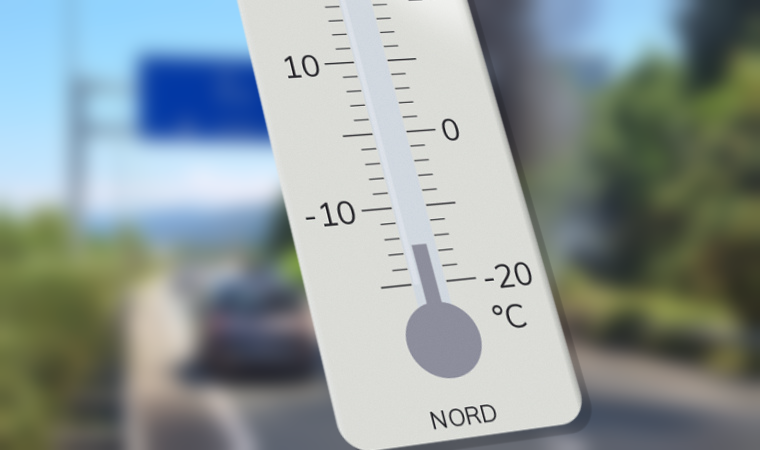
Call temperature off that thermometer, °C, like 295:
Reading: -15
